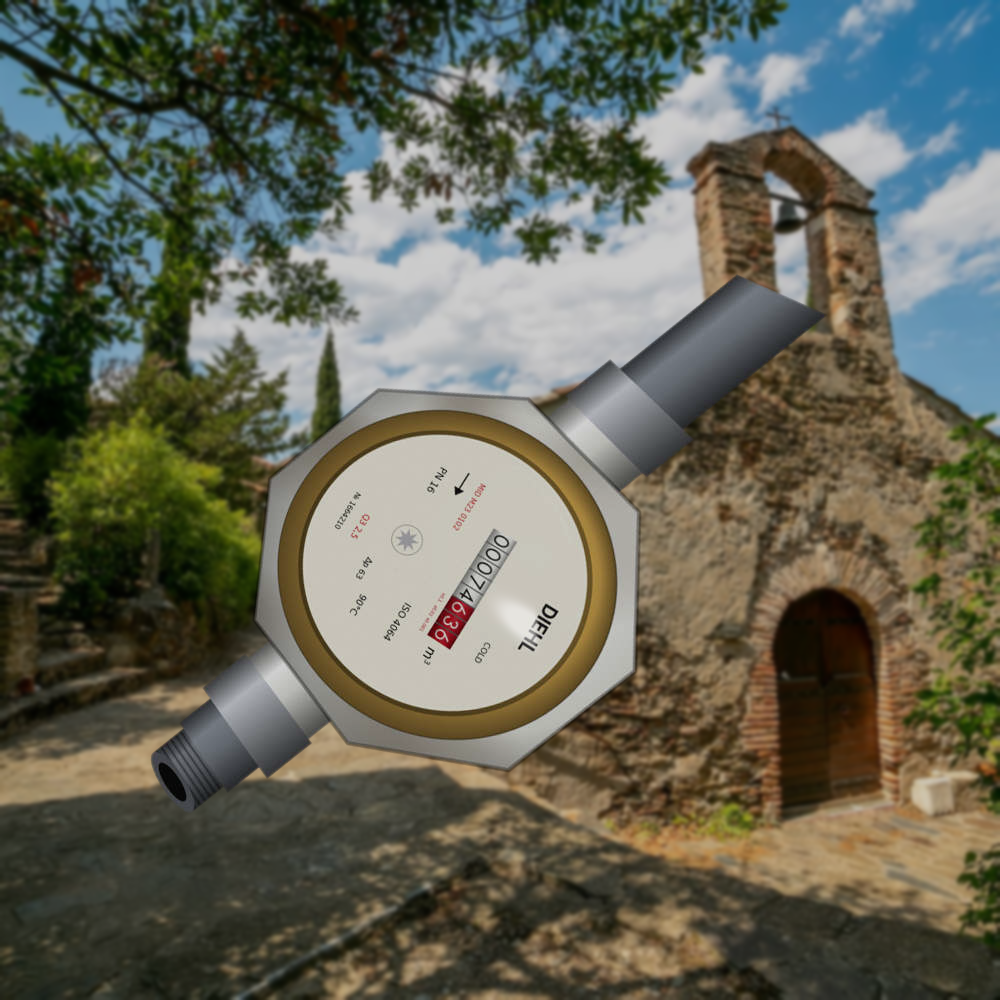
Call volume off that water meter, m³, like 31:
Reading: 74.636
